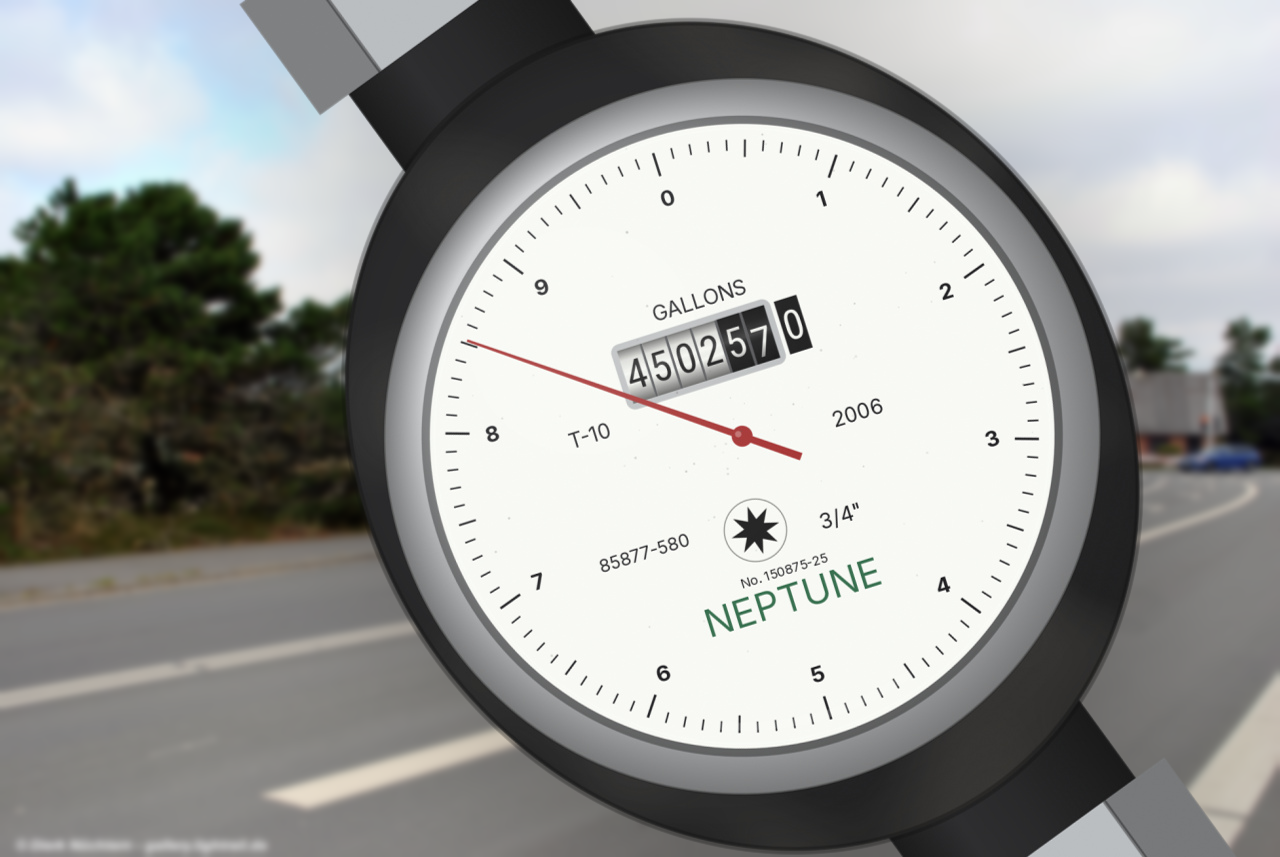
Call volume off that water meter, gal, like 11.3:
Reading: 4502568.5
